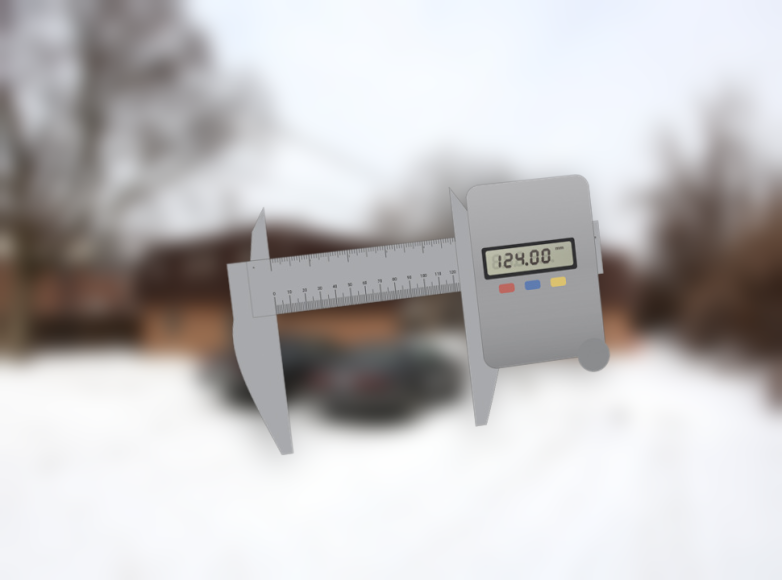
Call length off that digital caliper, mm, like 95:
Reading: 124.00
